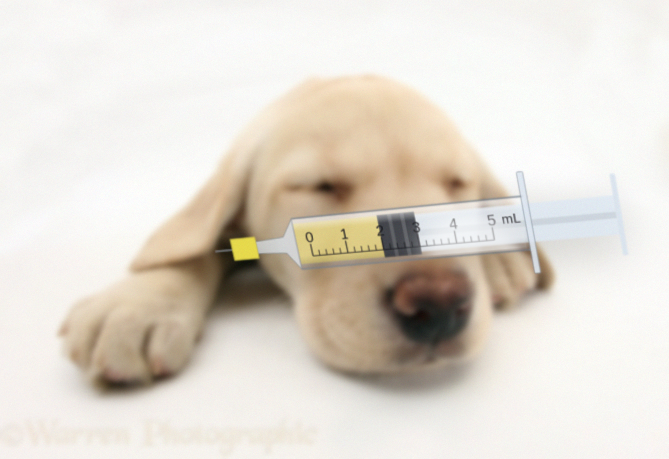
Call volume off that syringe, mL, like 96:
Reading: 2
